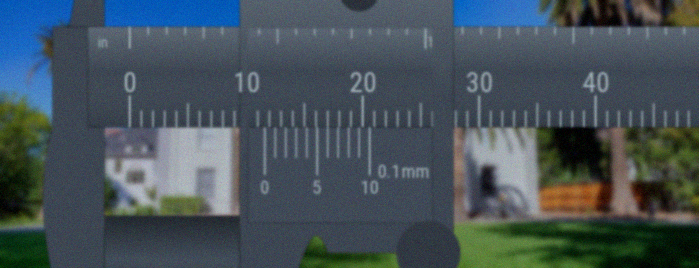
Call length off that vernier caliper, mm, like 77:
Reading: 11.6
